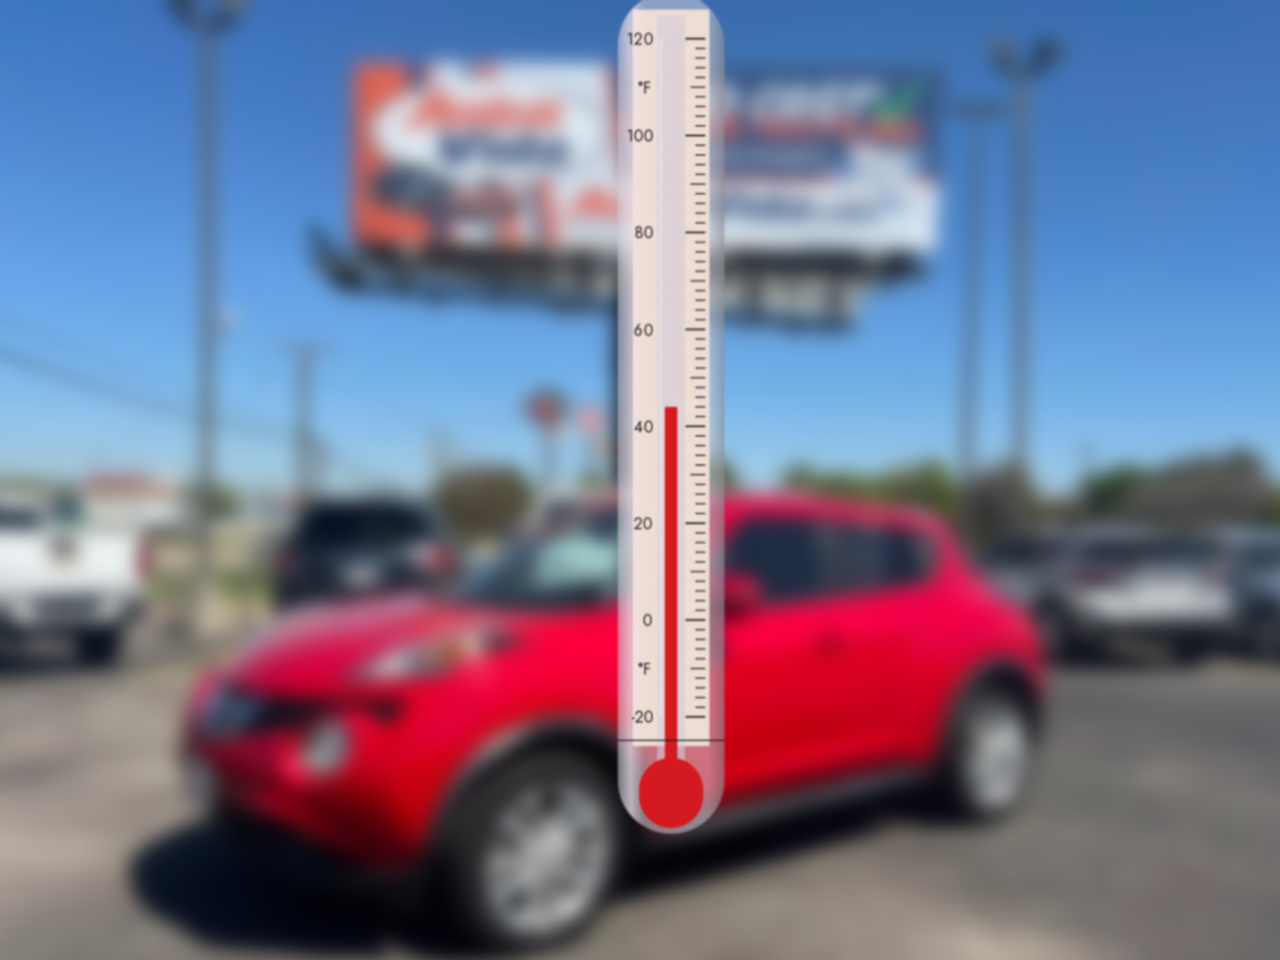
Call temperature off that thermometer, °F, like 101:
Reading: 44
